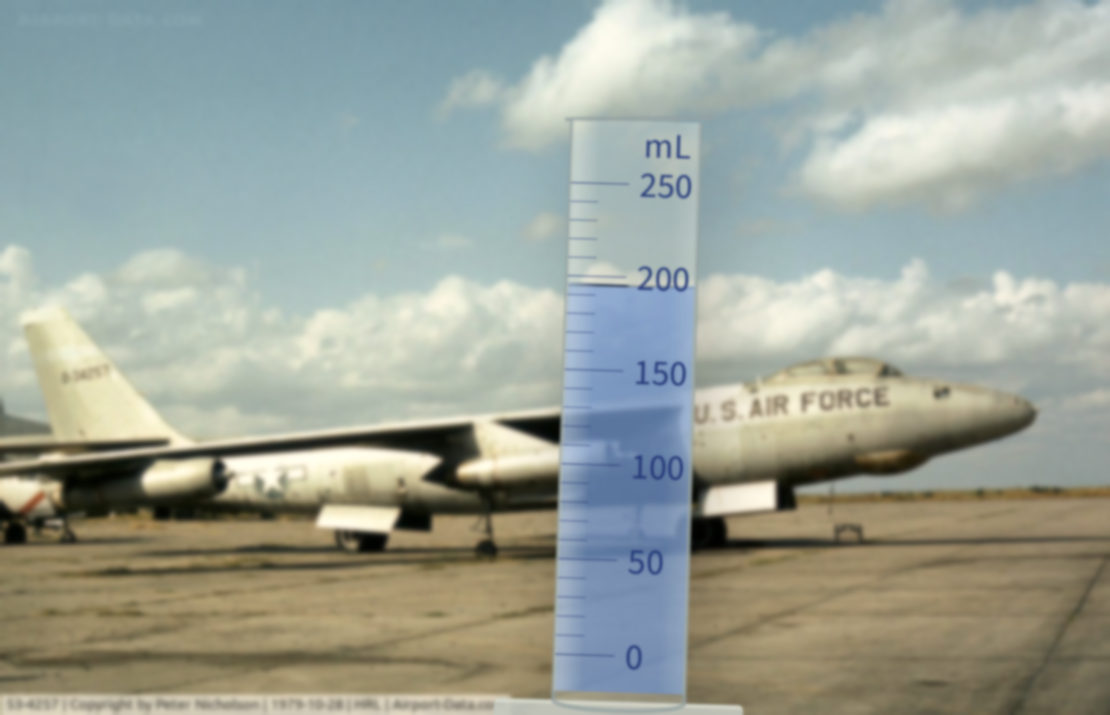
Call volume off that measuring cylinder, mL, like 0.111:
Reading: 195
